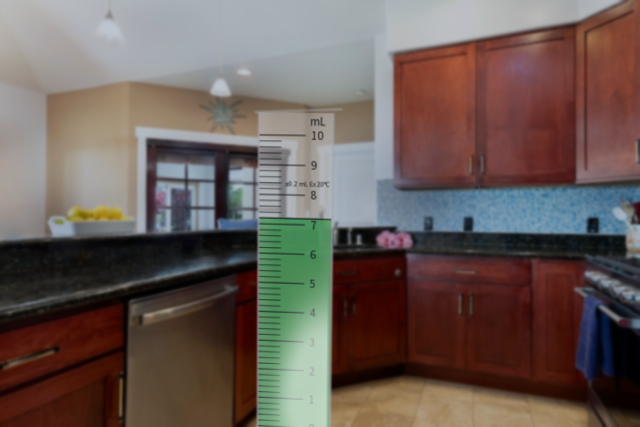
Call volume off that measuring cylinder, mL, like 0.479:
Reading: 7.2
